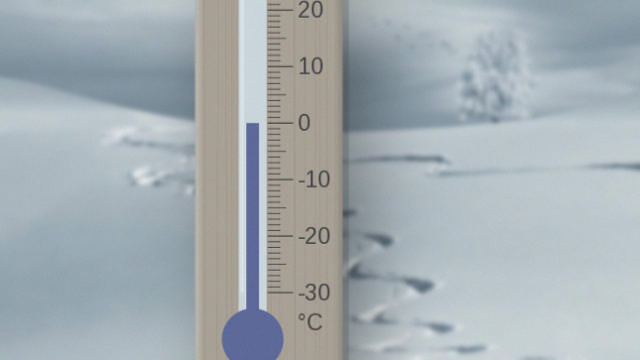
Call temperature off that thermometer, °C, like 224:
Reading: 0
